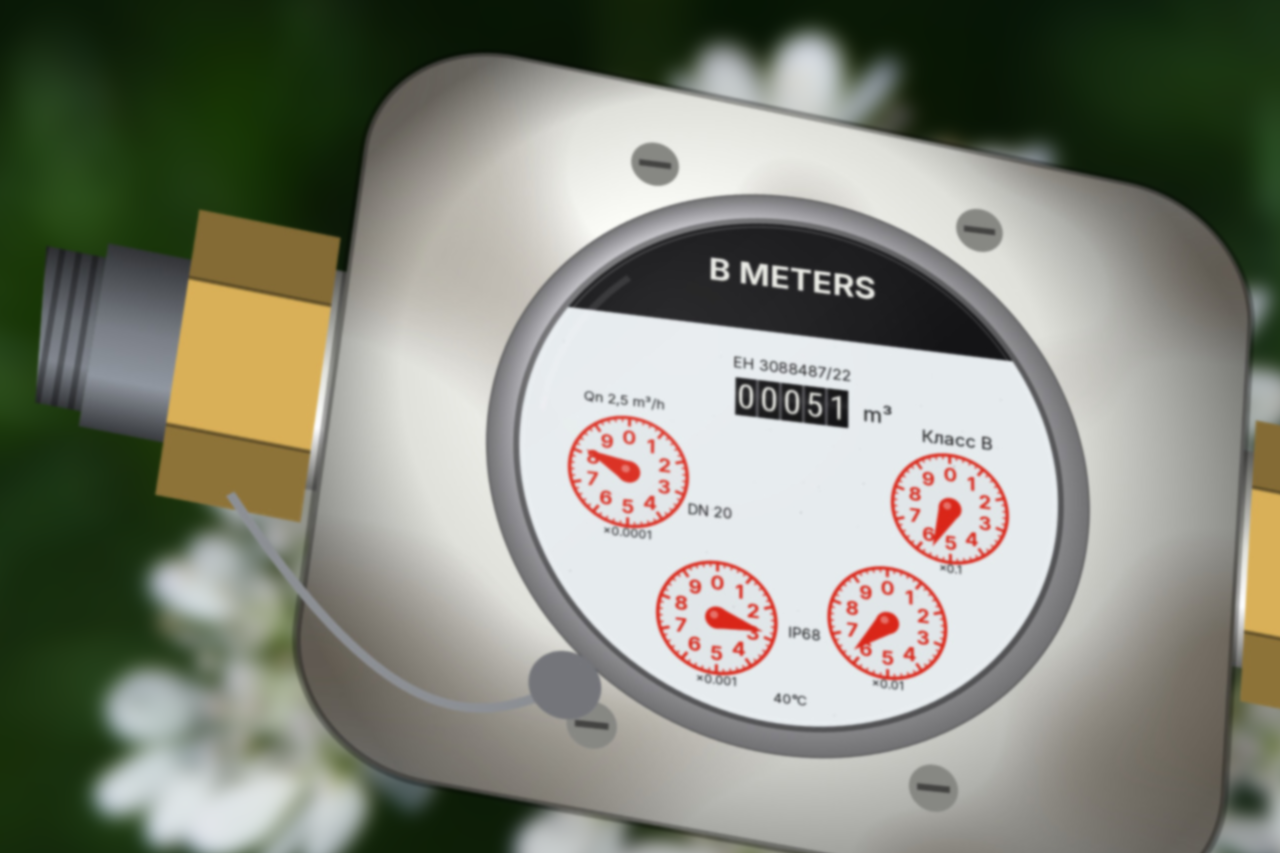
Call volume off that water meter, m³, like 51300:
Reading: 51.5628
